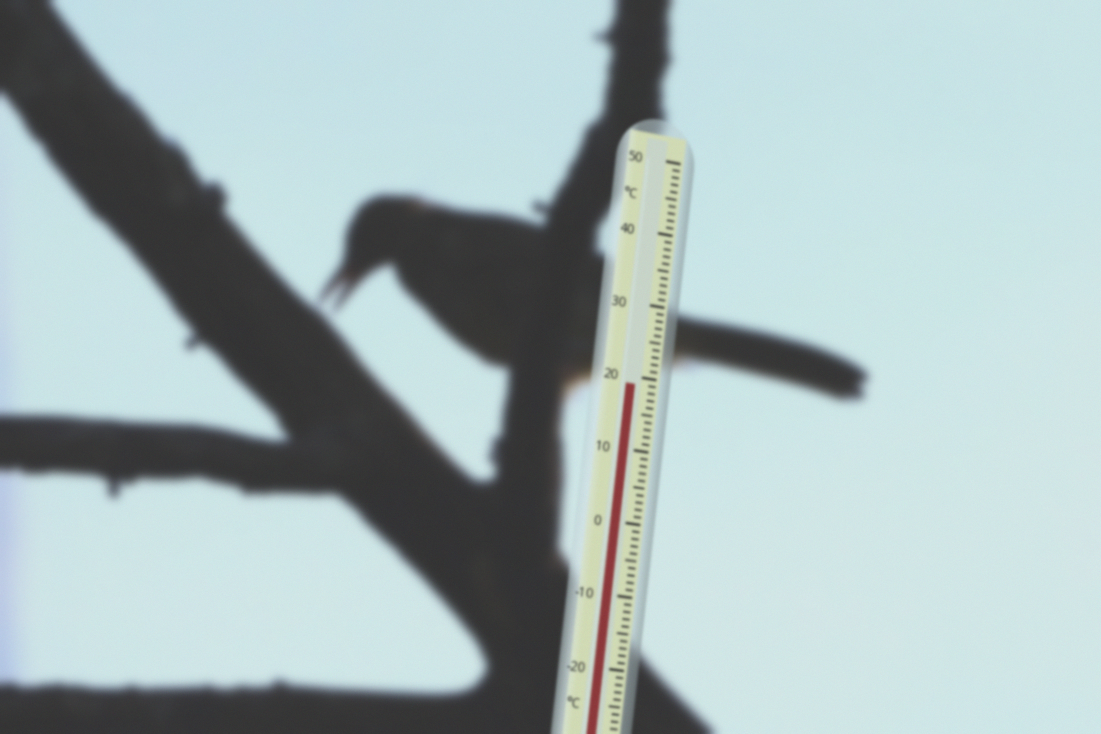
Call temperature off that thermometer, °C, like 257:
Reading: 19
